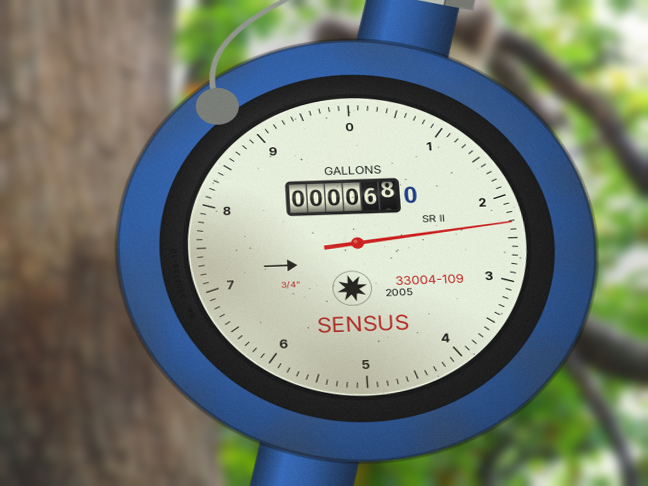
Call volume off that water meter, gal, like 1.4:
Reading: 682.3
